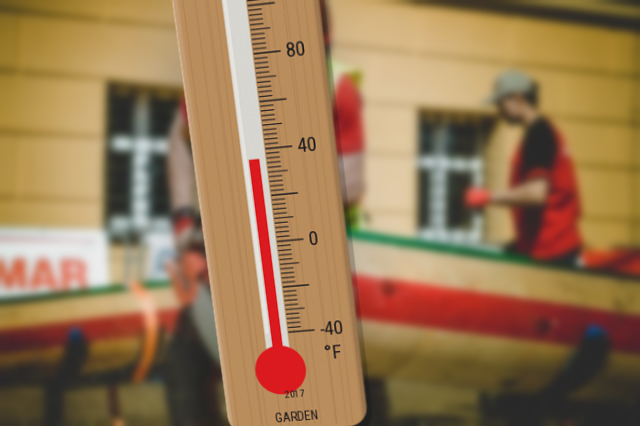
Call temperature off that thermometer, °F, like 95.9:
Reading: 36
